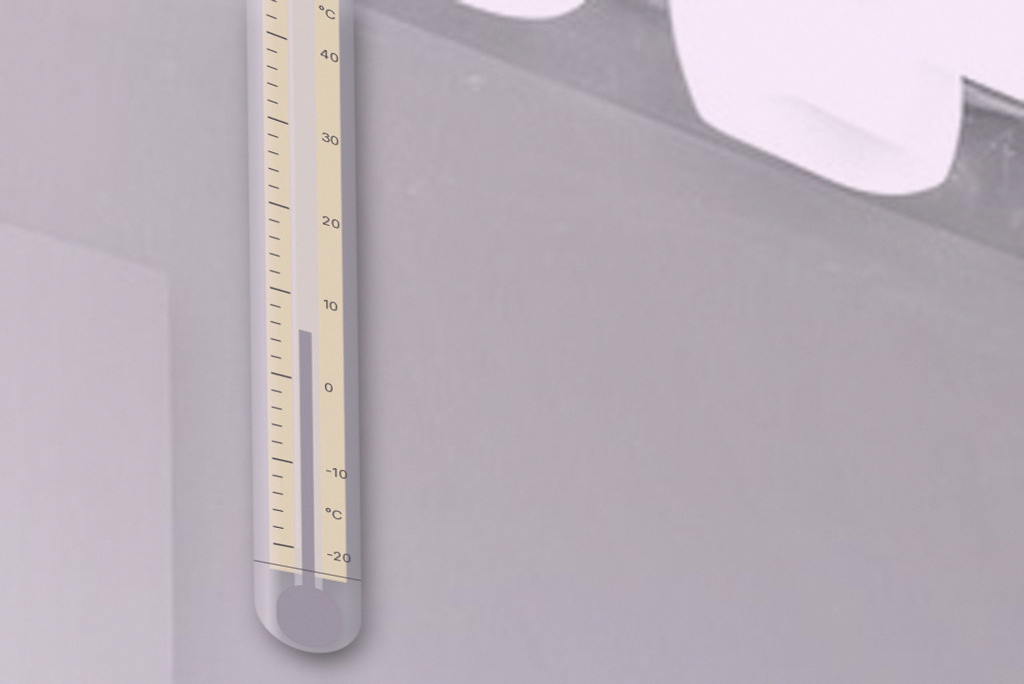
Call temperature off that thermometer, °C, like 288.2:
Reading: 6
